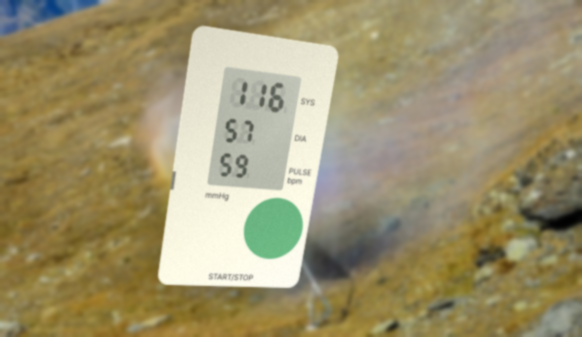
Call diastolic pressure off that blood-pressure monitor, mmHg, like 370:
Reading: 57
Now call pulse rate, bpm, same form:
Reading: 59
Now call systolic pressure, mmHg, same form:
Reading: 116
